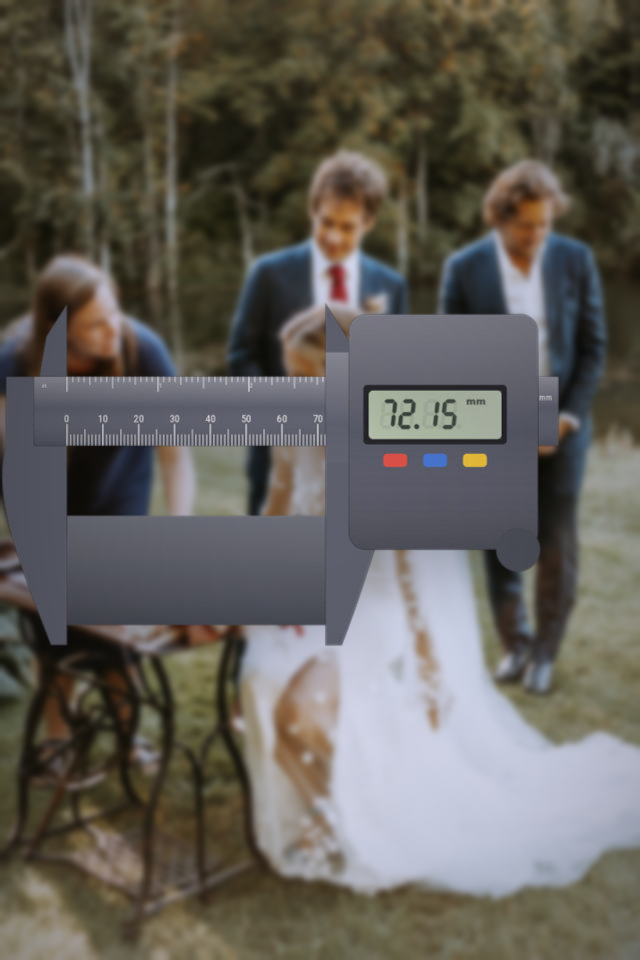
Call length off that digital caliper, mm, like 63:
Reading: 72.15
